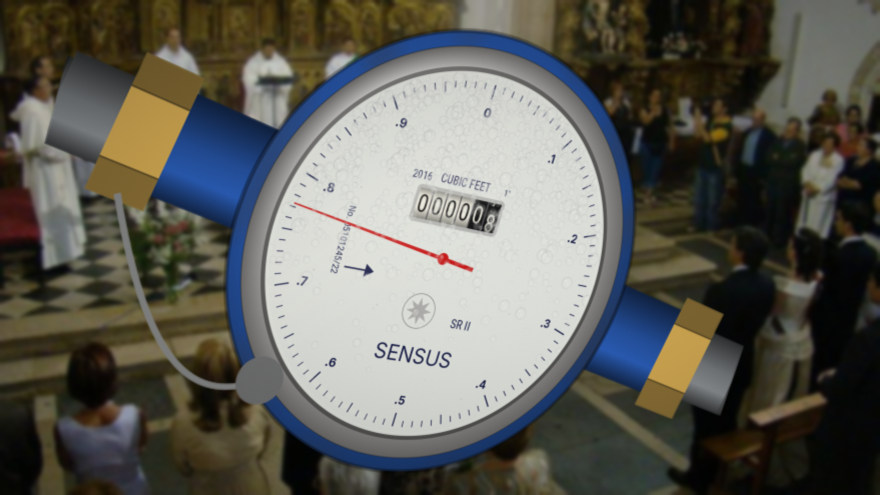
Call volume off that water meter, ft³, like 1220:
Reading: 7.77
